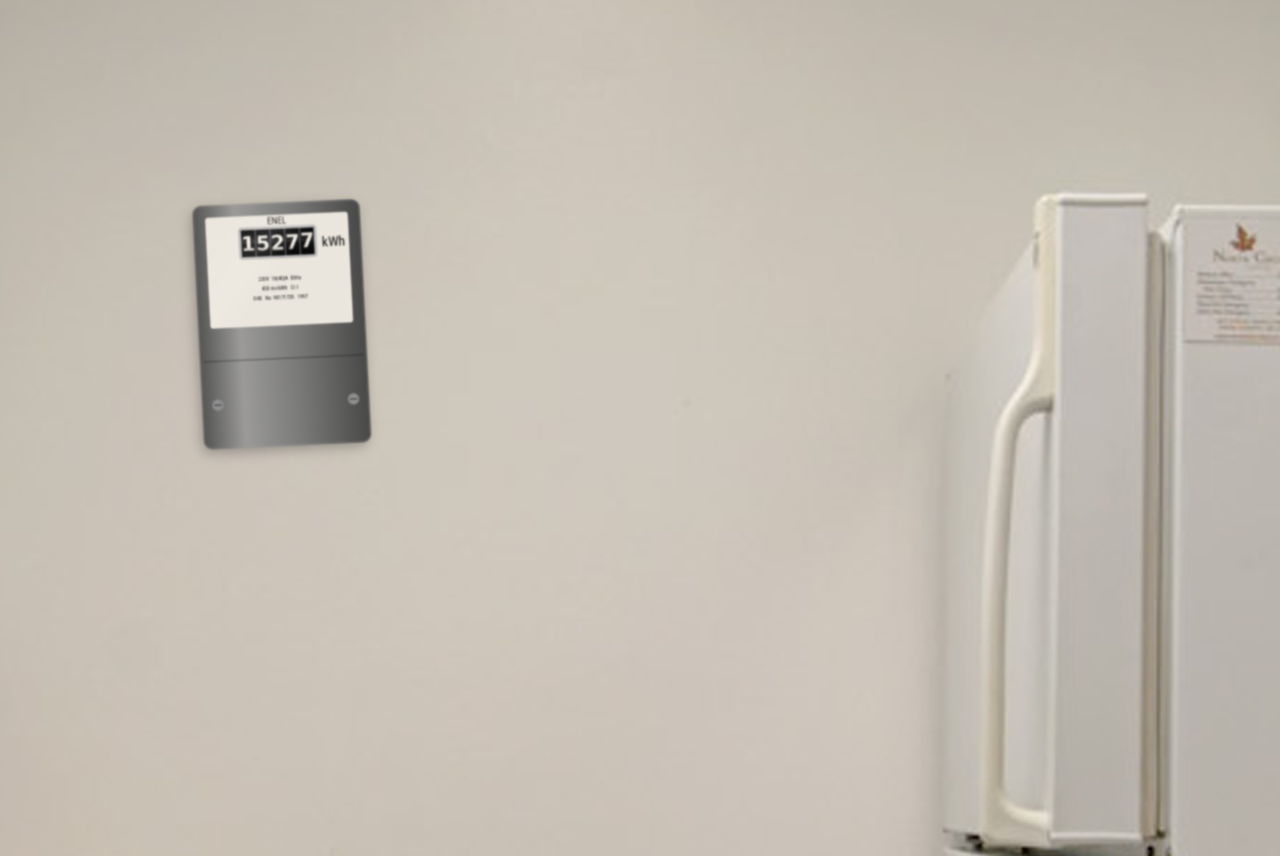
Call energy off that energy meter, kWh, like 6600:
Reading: 15277
